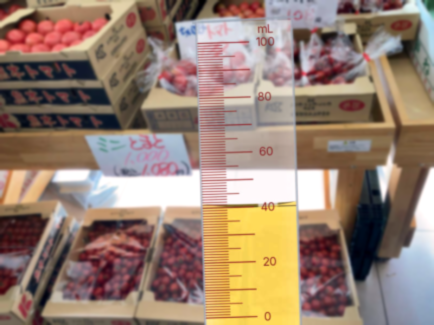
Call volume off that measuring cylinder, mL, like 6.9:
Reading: 40
